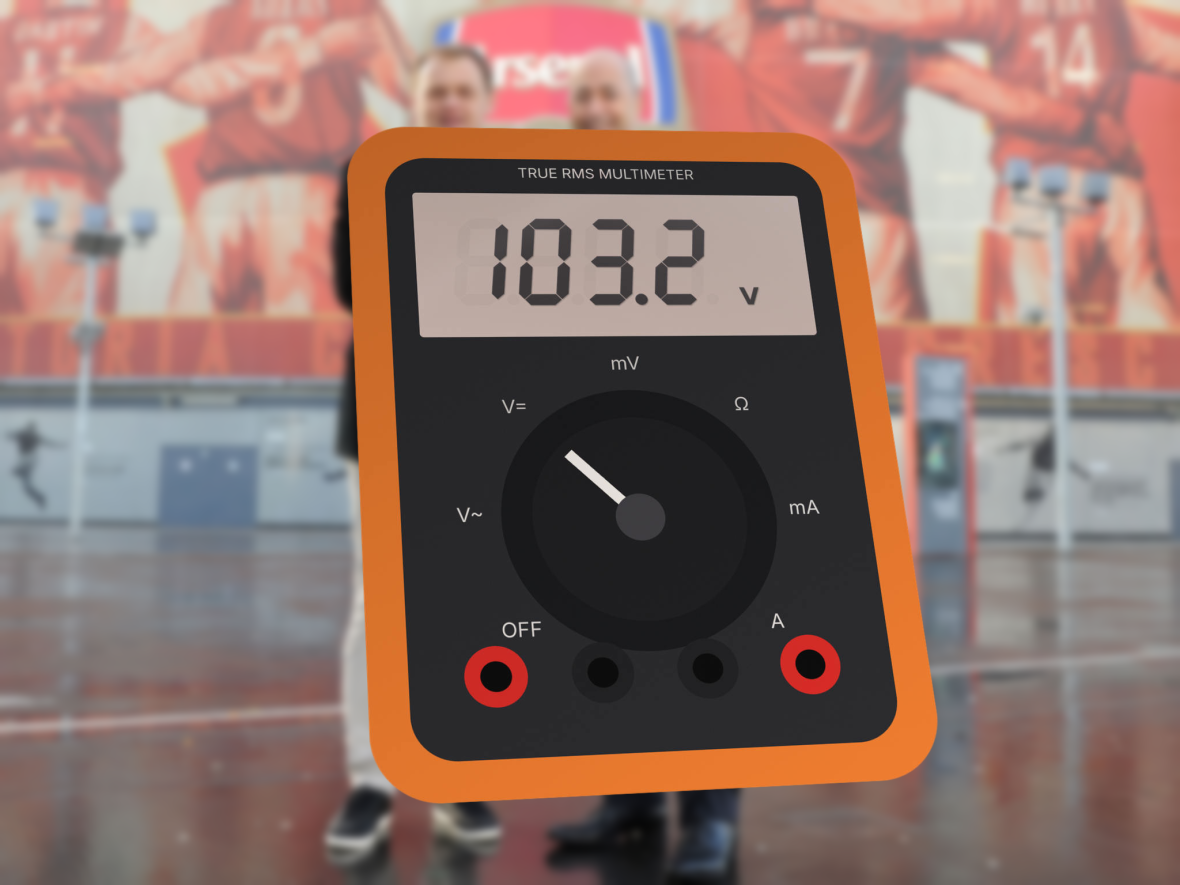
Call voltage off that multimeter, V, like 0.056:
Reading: 103.2
